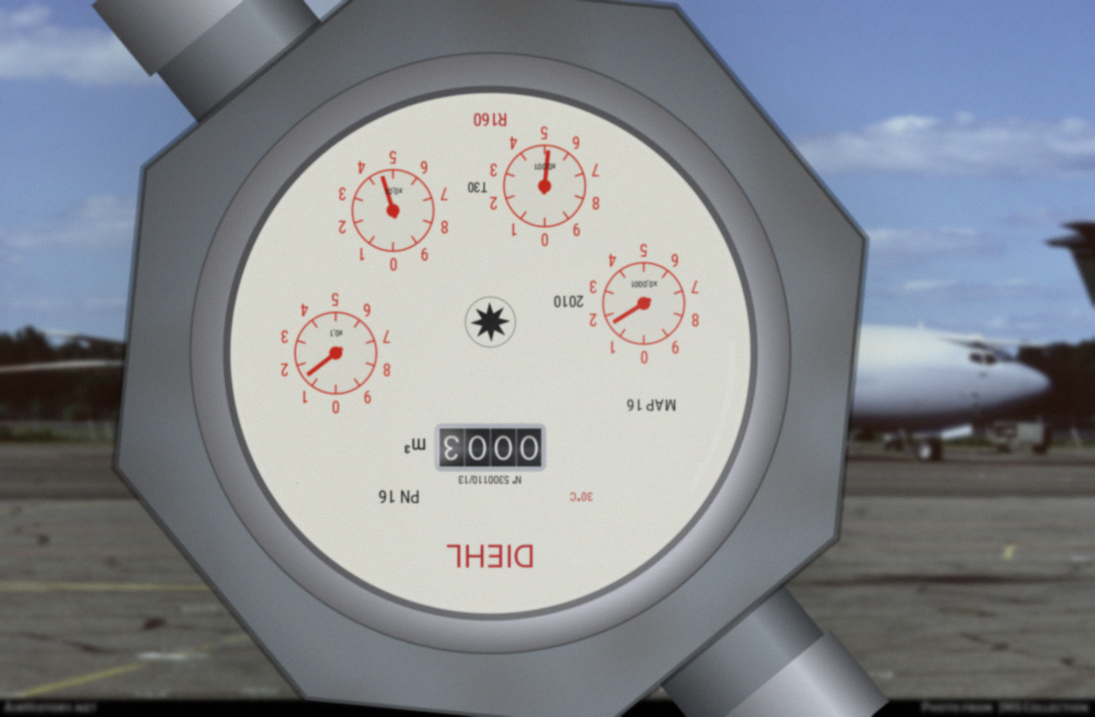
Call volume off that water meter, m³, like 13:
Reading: 3.1451
